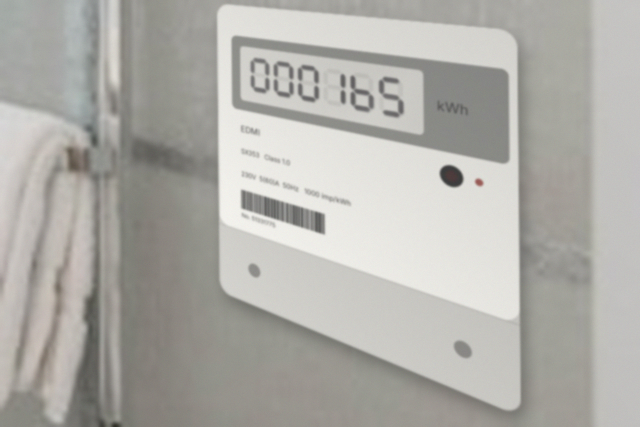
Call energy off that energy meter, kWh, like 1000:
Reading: 165
